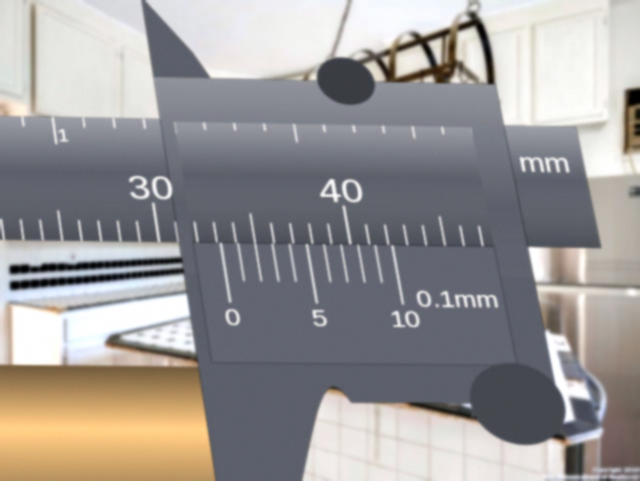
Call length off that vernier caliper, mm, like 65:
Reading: 33.2
